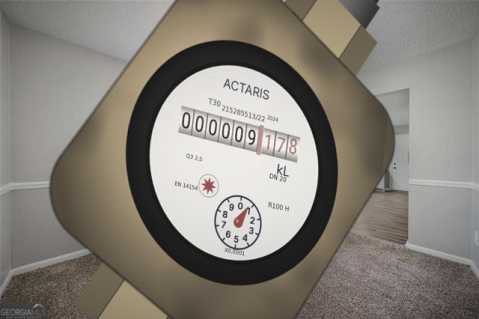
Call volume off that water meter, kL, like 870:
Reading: 9.1780
